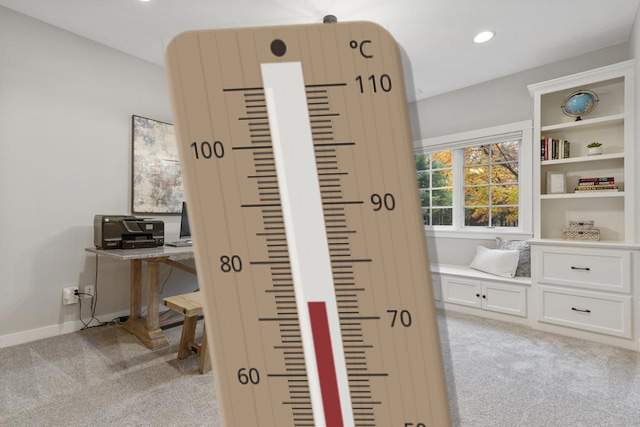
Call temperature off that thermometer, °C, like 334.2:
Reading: 73
